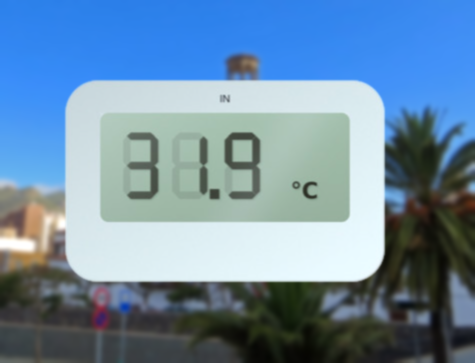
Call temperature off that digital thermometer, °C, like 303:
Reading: 31.9
